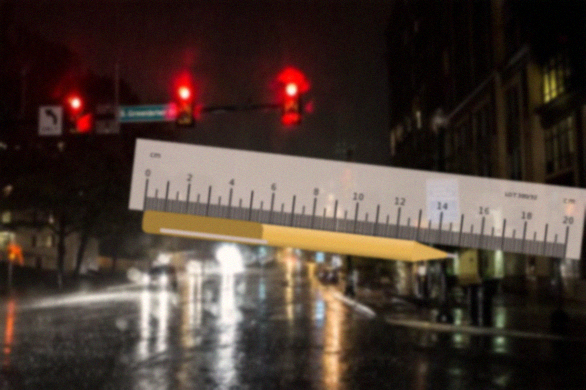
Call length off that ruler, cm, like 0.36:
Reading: 15
